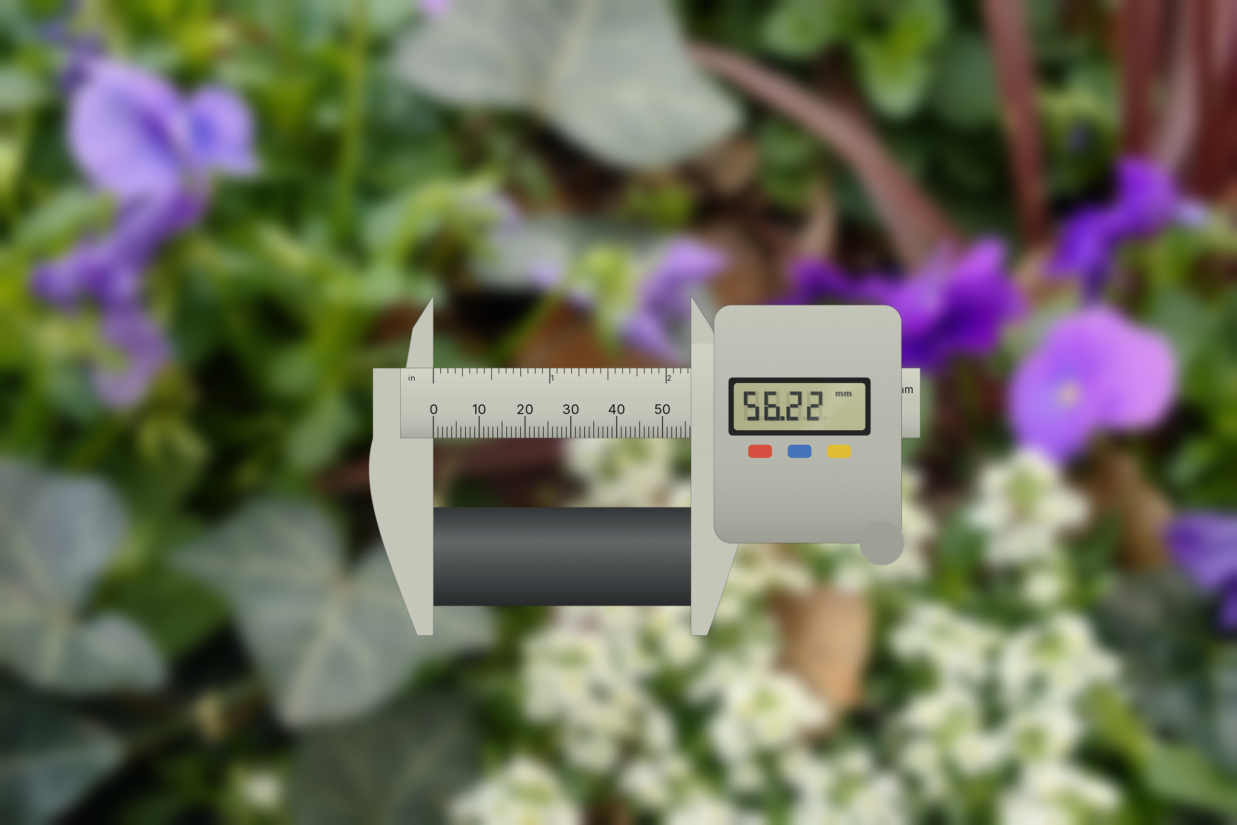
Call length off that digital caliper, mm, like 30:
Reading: 56.22
